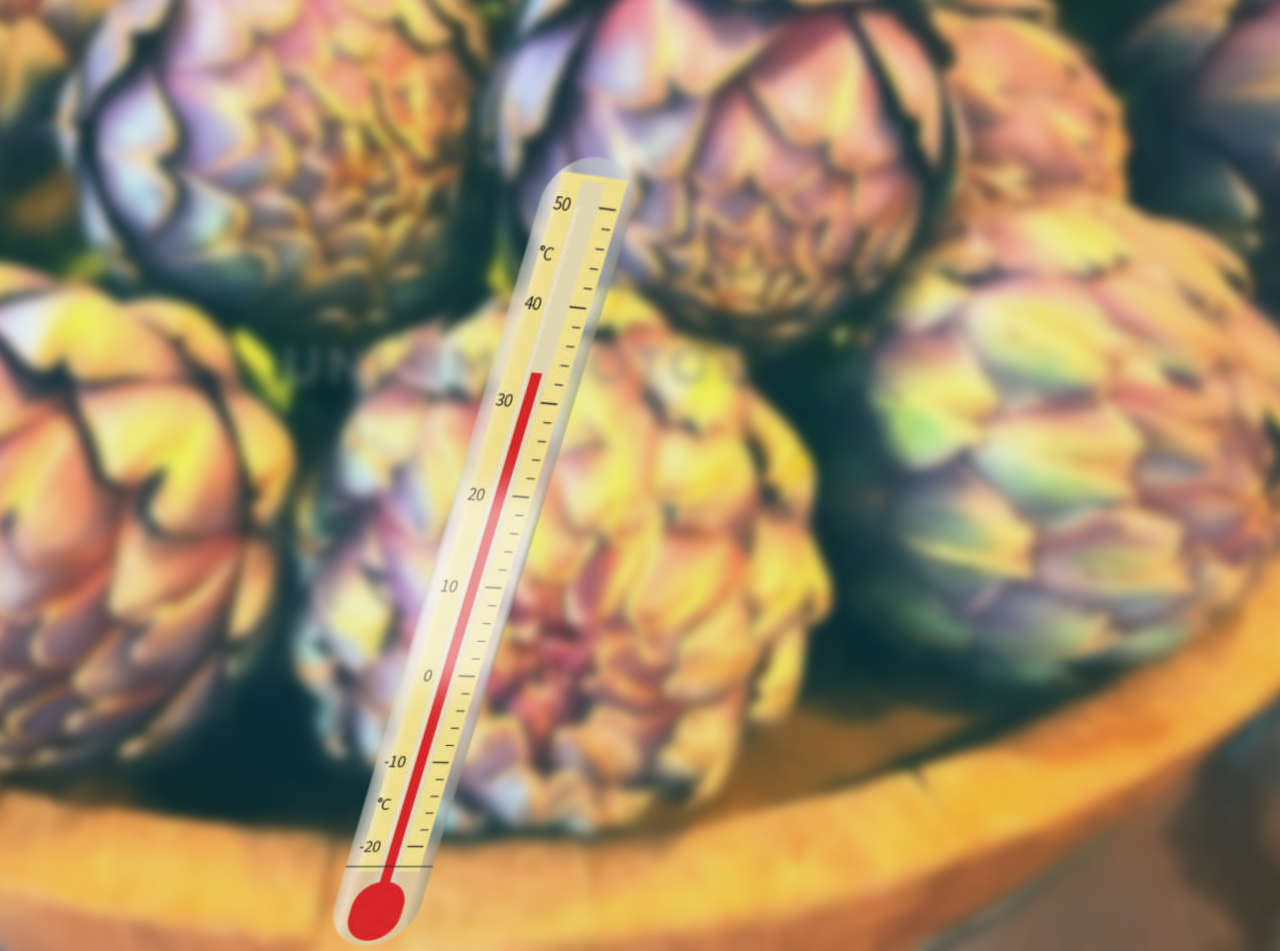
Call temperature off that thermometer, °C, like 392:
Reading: 33
